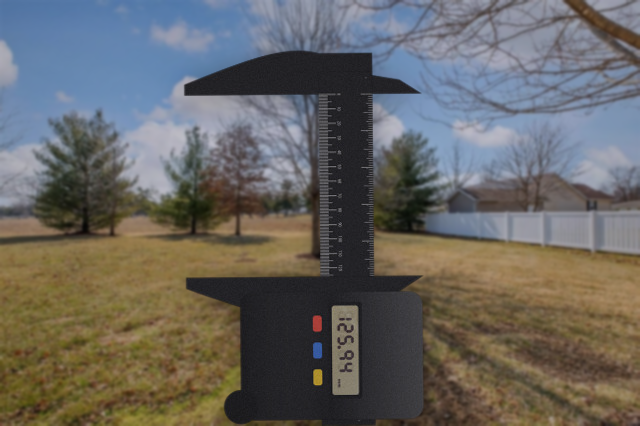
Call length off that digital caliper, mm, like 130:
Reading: 125.94
